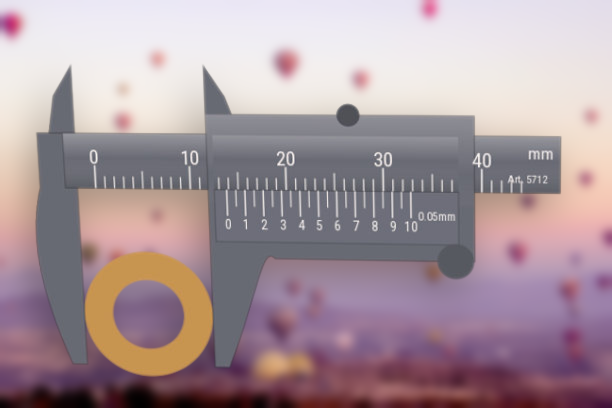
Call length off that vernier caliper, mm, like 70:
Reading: 13.8
